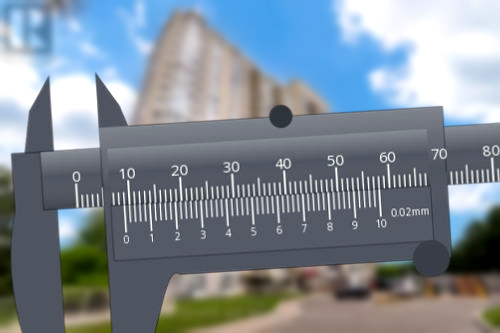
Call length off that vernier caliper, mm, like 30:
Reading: 9.0
